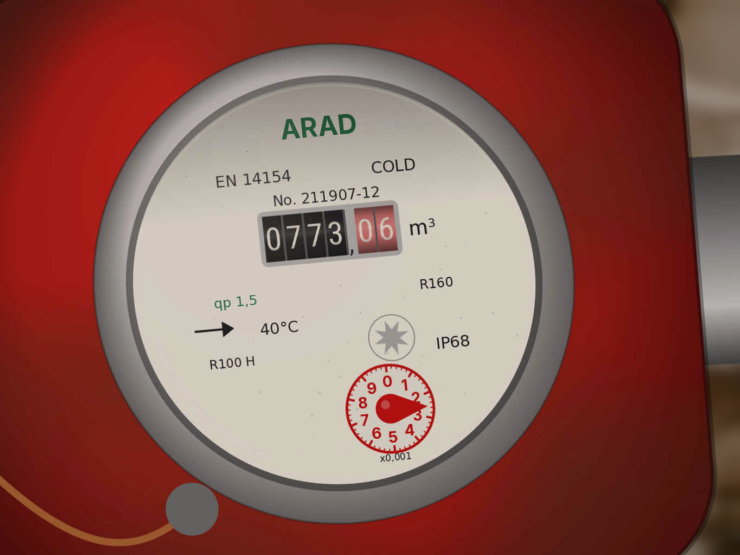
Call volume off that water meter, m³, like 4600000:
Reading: 773.062
